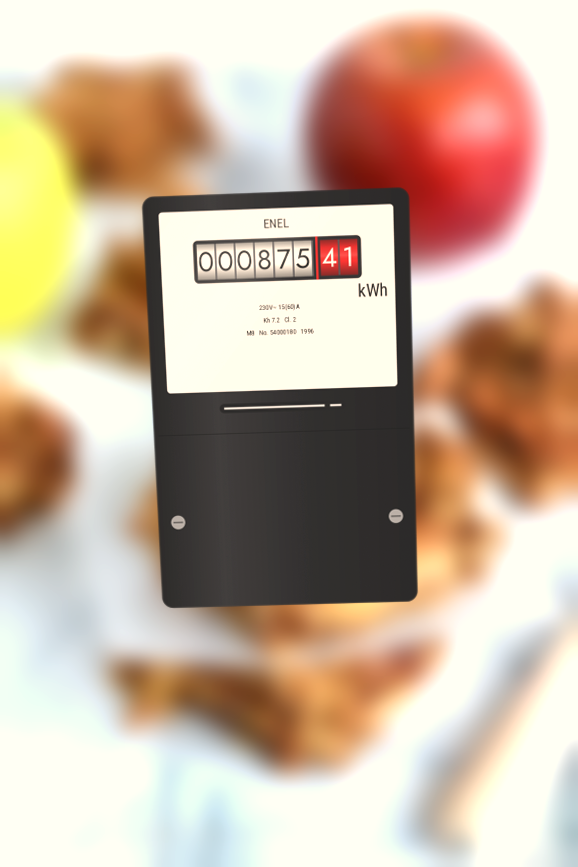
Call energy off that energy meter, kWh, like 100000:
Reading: 875.41
